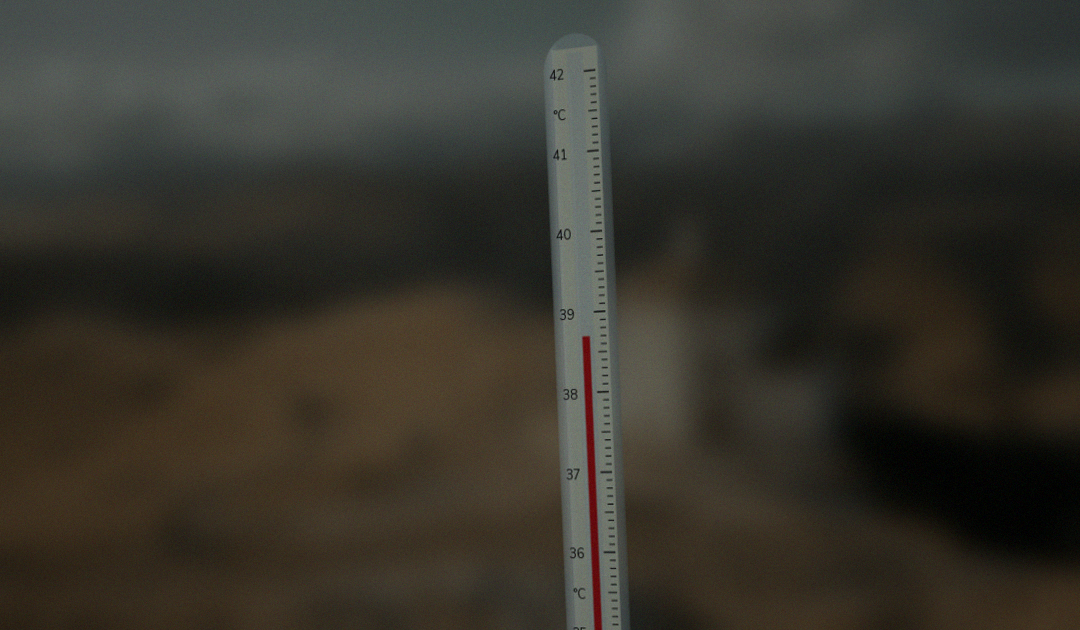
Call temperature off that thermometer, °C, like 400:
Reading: 38.7
